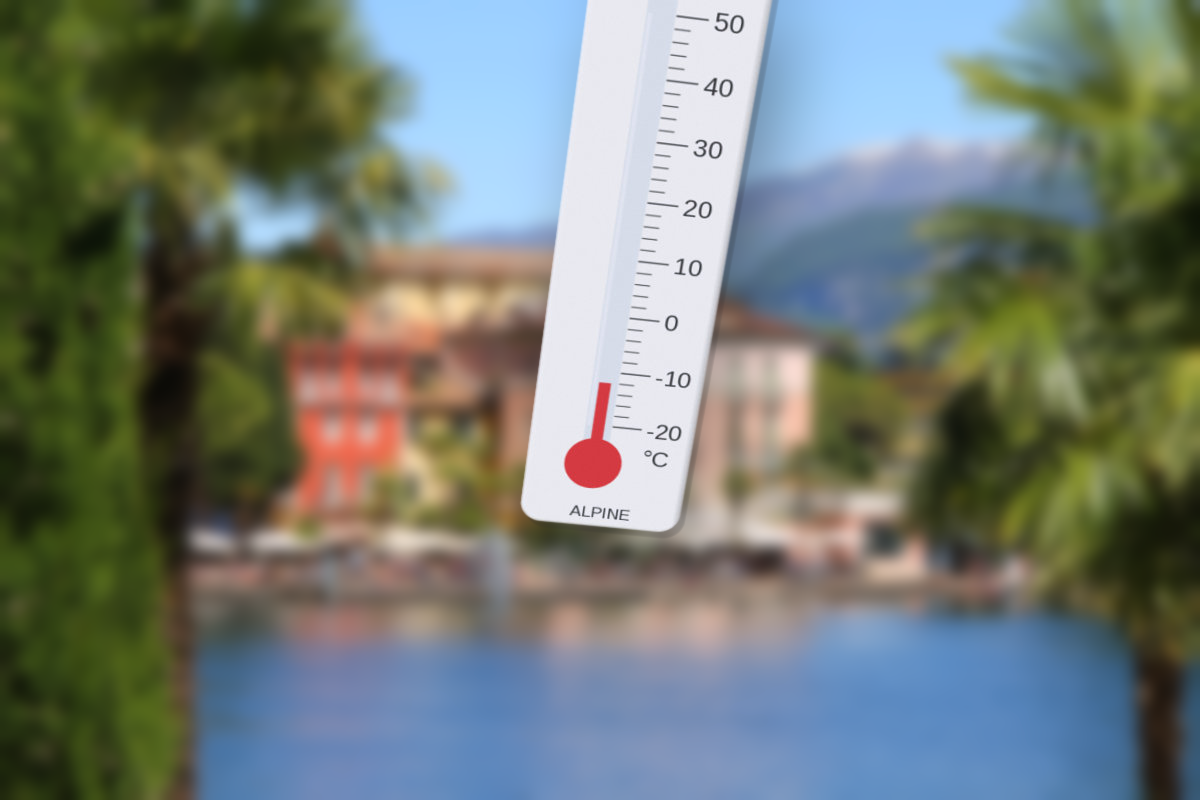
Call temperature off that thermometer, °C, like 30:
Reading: -12
